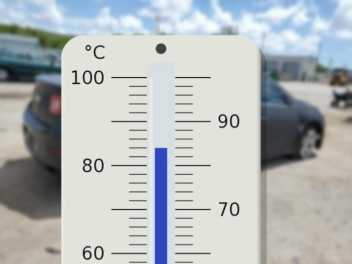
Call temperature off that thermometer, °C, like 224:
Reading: 84
